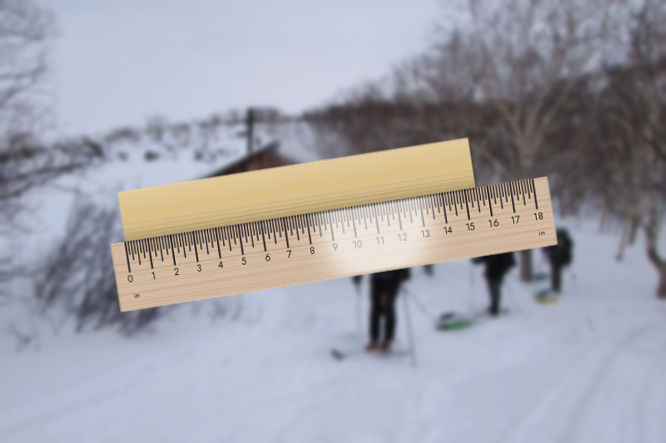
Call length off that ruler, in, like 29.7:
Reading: 15.5
